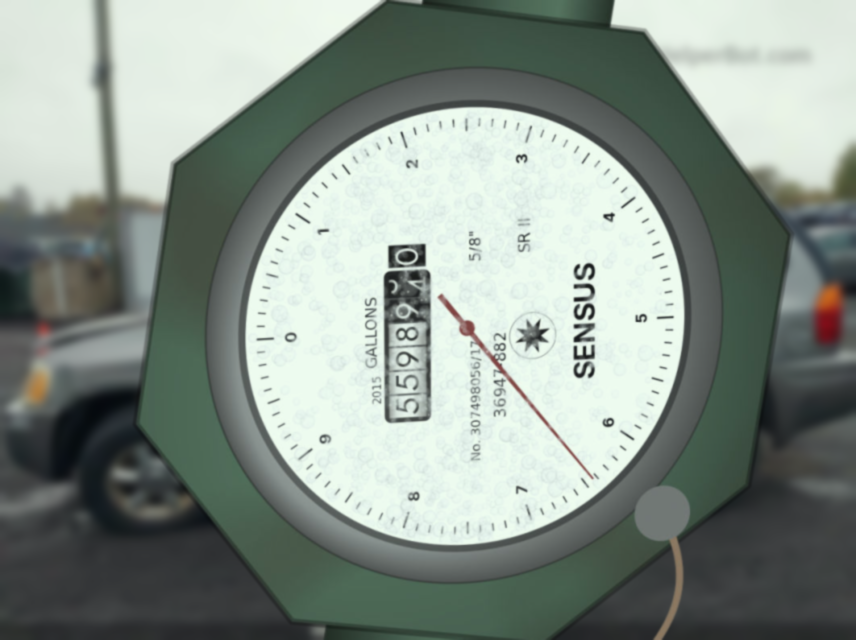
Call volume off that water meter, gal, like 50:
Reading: 5598936.4
